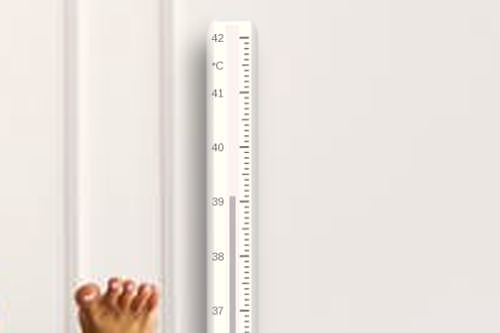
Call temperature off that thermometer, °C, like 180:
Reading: 39.1
